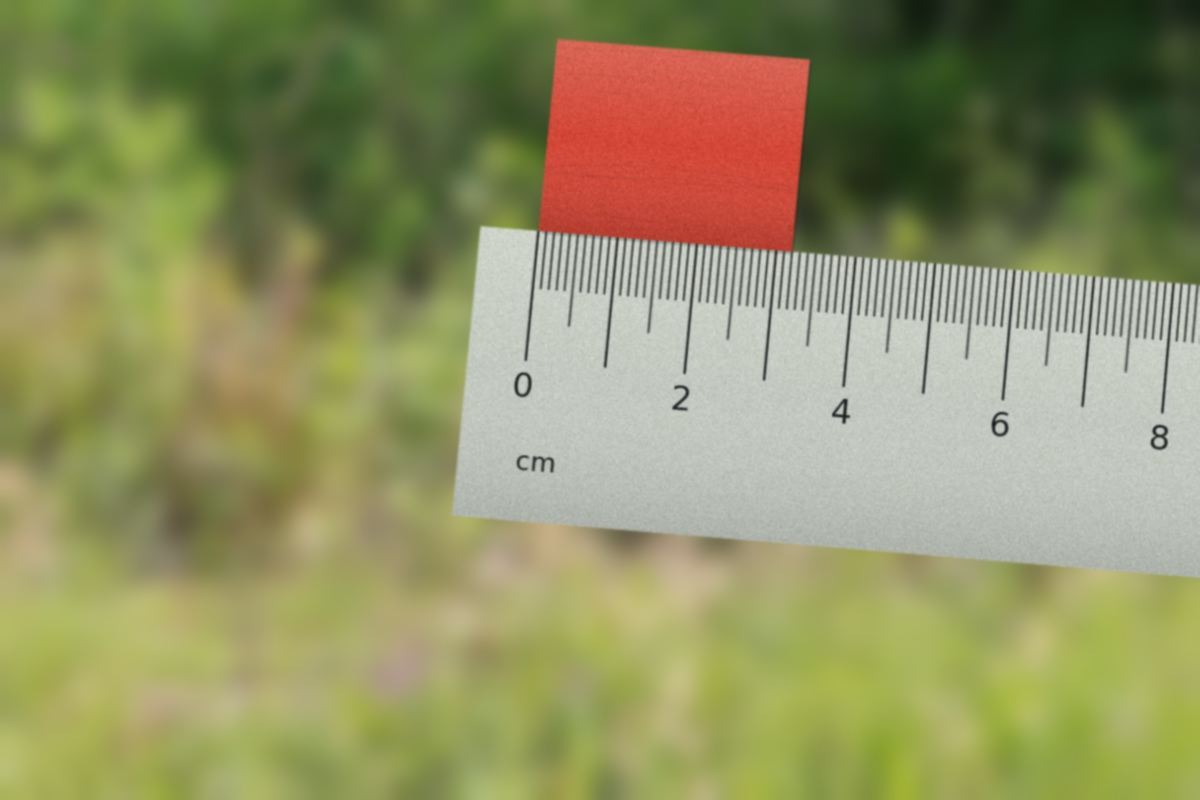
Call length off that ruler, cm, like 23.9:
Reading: 3.2
